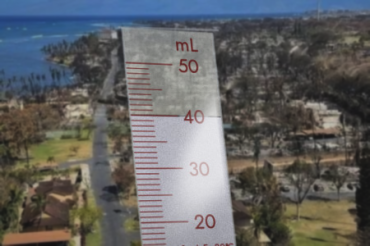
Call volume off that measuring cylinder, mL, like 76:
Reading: 40
